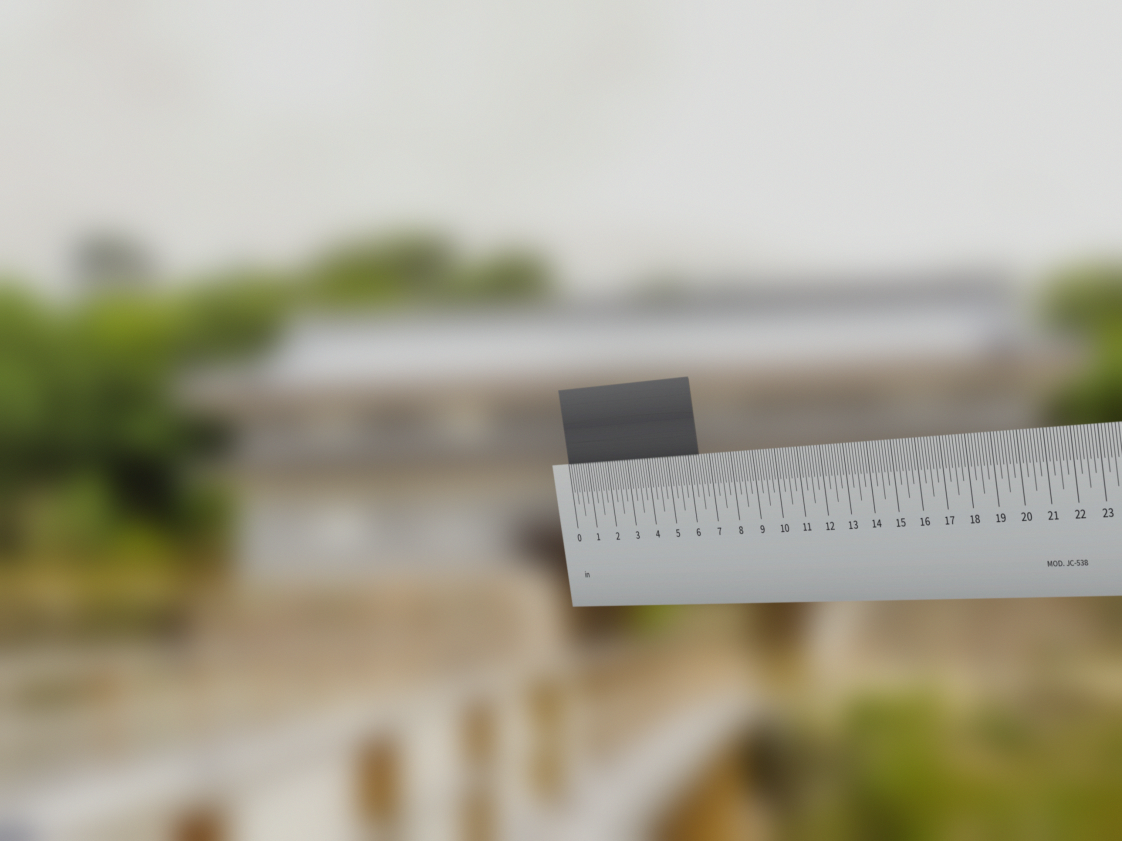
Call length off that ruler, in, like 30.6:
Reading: 6.5
